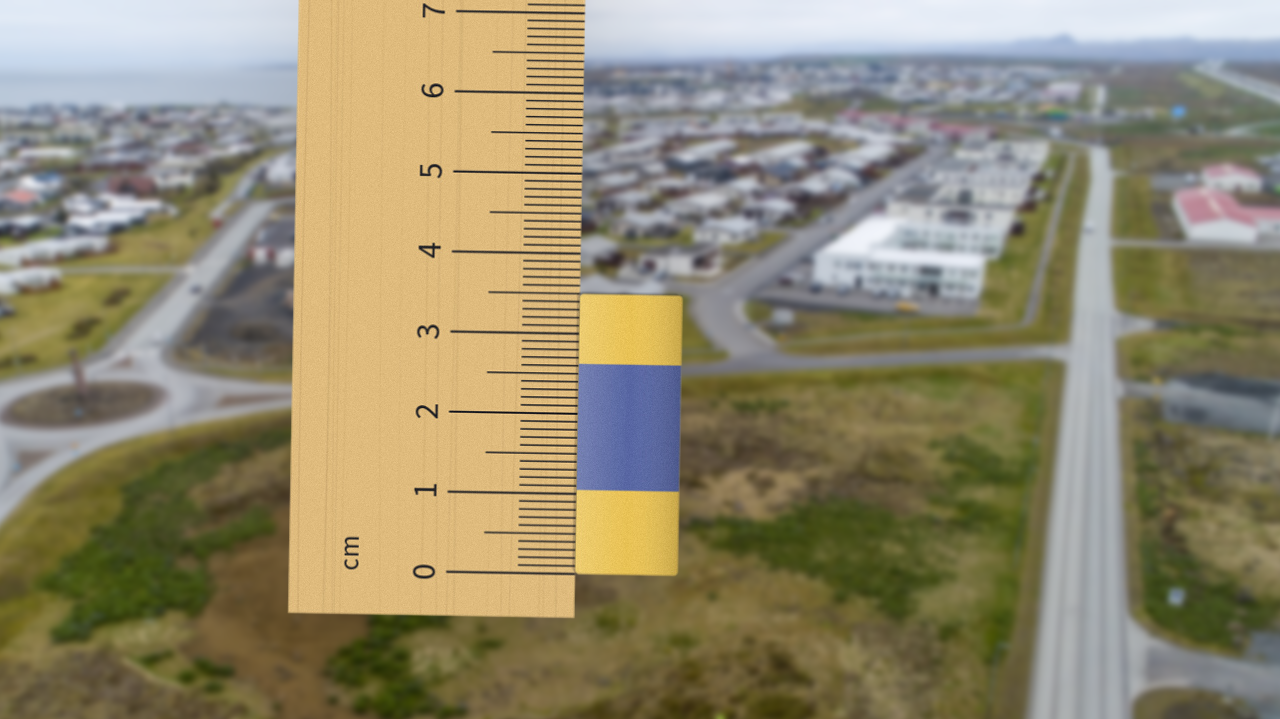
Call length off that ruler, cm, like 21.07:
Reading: 3.5
